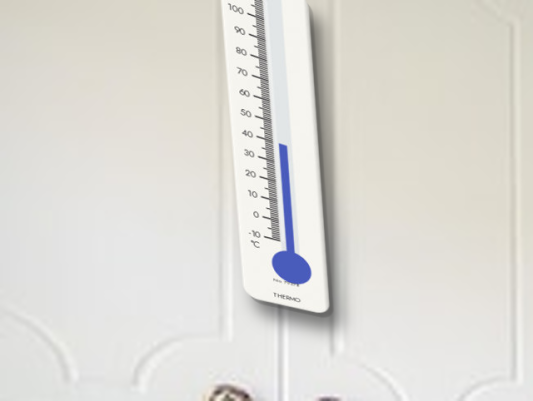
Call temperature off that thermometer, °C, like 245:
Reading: 40
